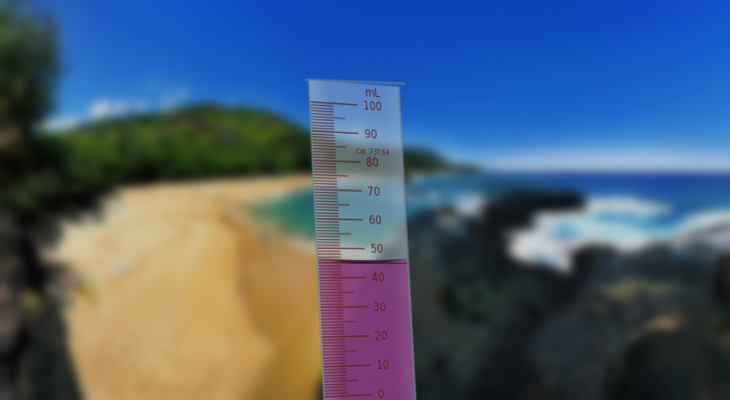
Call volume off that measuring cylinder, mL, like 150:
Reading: 45
